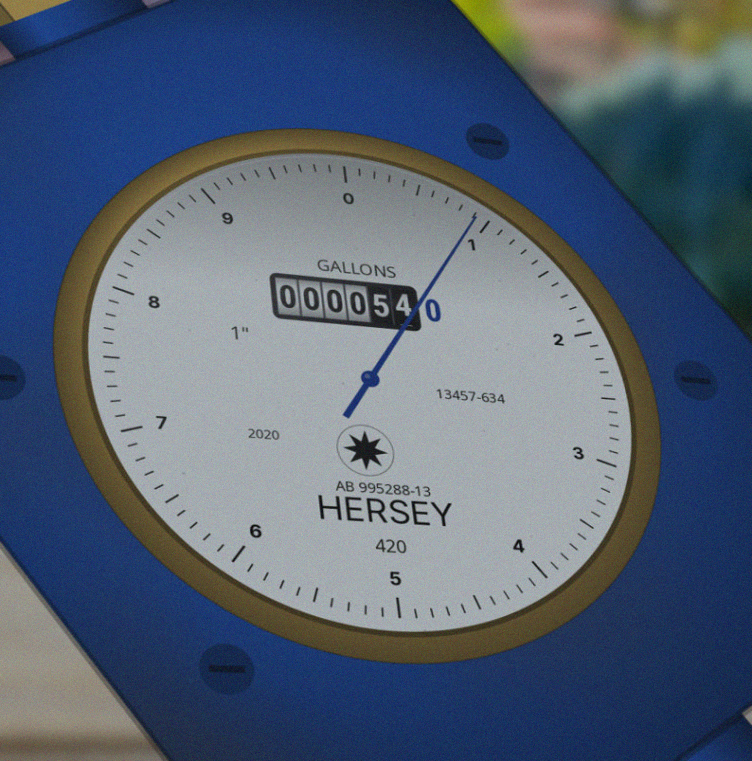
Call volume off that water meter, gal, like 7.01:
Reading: 540.9
